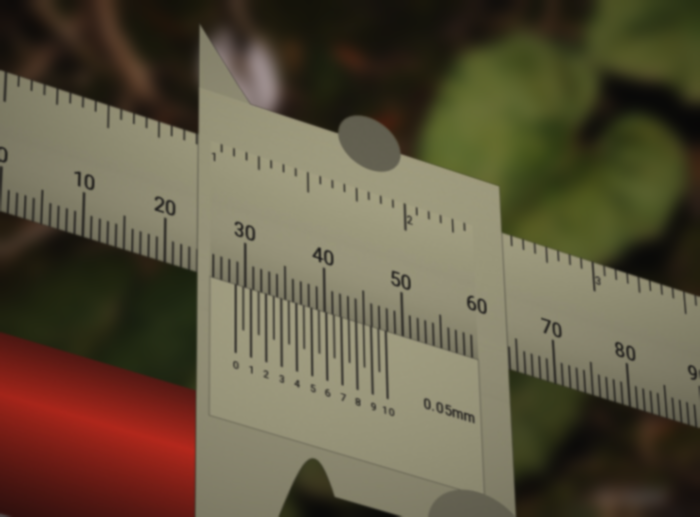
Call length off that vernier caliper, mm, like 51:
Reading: 28.8
